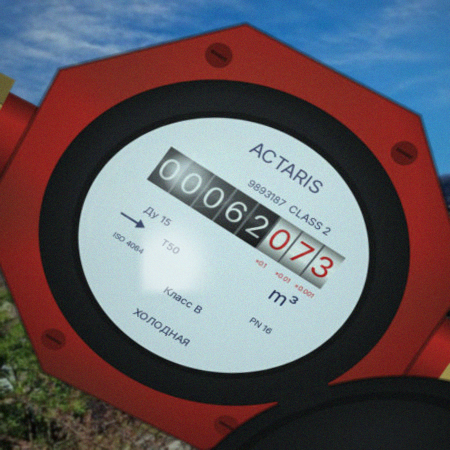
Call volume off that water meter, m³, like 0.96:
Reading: 62.073
